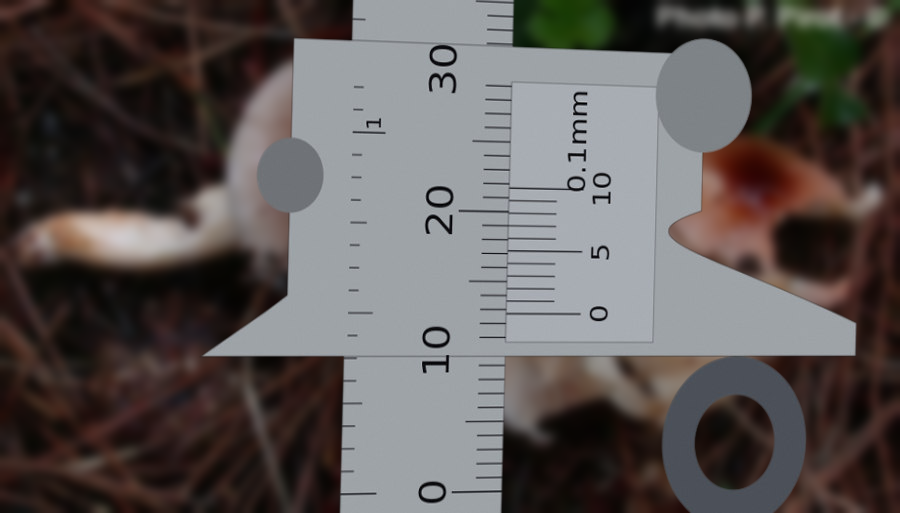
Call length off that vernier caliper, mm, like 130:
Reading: 12.7
